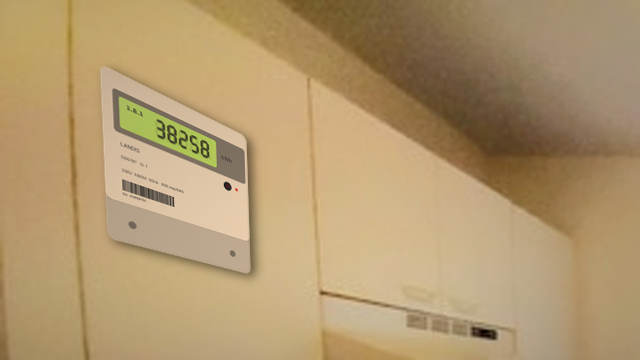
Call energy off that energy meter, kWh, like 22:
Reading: 38258
